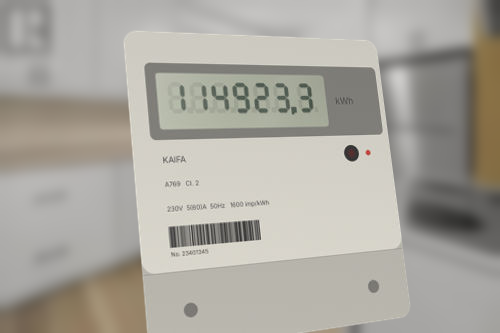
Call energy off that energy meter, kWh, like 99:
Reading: 114923.3
